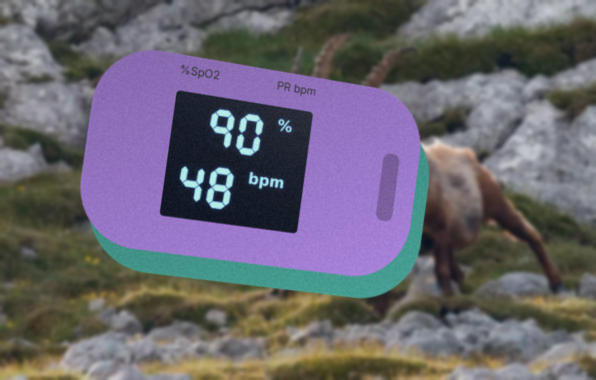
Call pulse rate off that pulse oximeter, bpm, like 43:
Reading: 48
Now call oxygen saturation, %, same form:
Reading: 90
